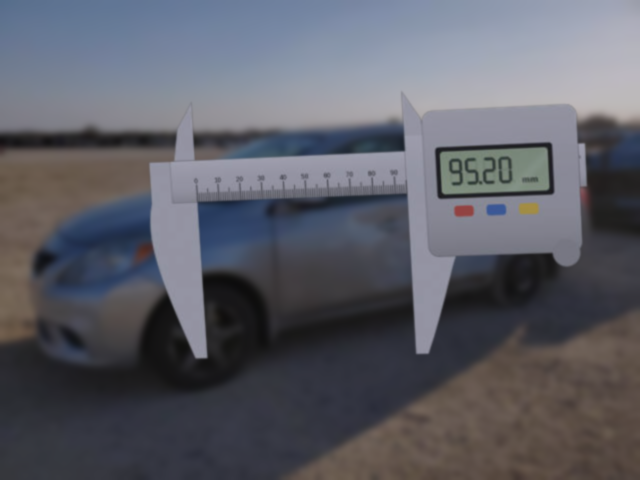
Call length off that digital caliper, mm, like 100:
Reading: 95.20
